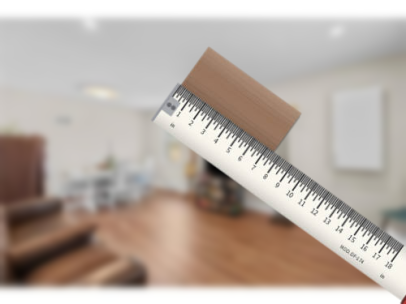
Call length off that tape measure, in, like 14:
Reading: 7.5
